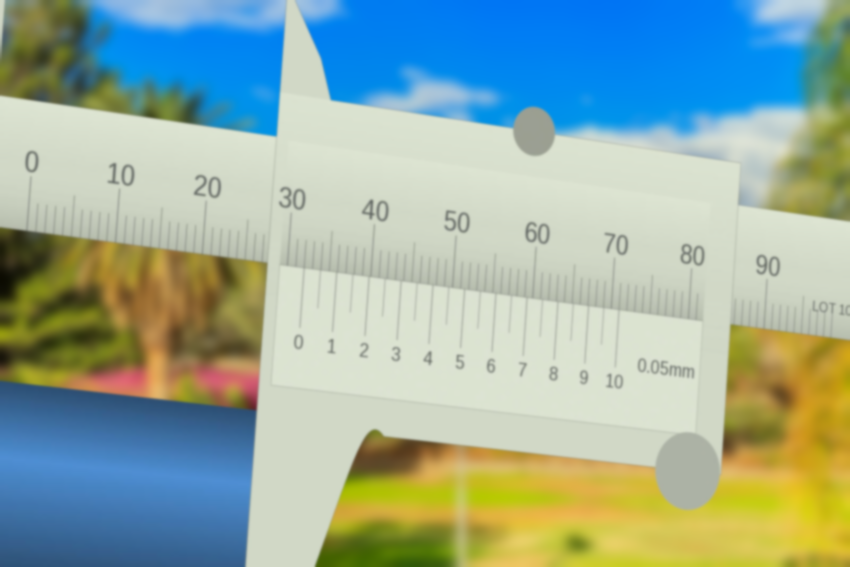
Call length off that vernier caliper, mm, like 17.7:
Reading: 32.0
